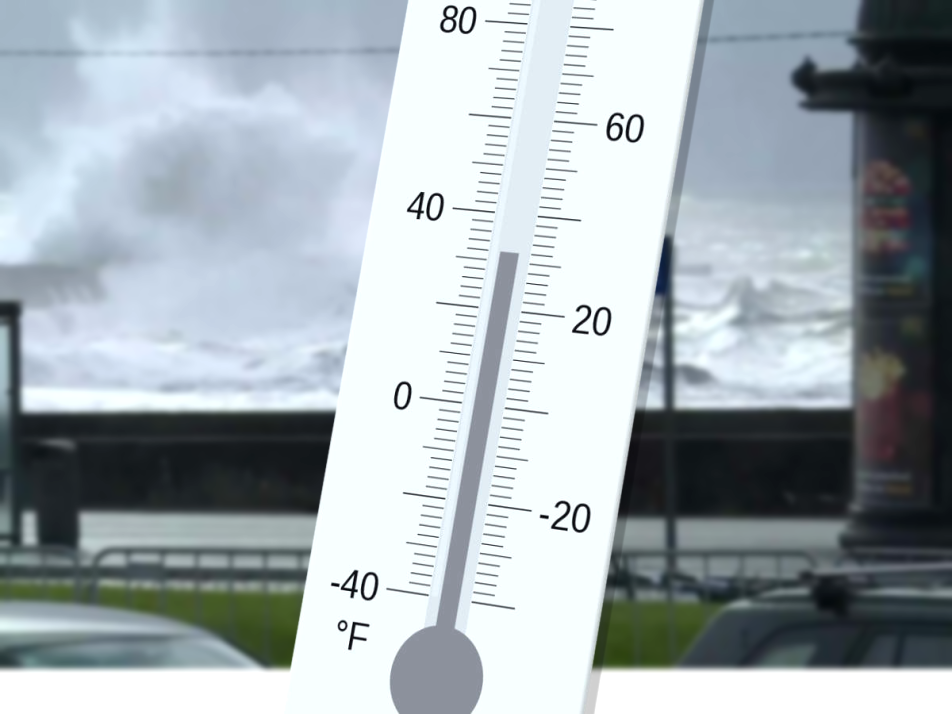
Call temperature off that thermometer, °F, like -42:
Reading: 32
